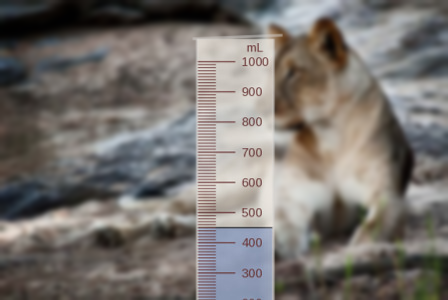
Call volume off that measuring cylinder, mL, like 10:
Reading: 450
